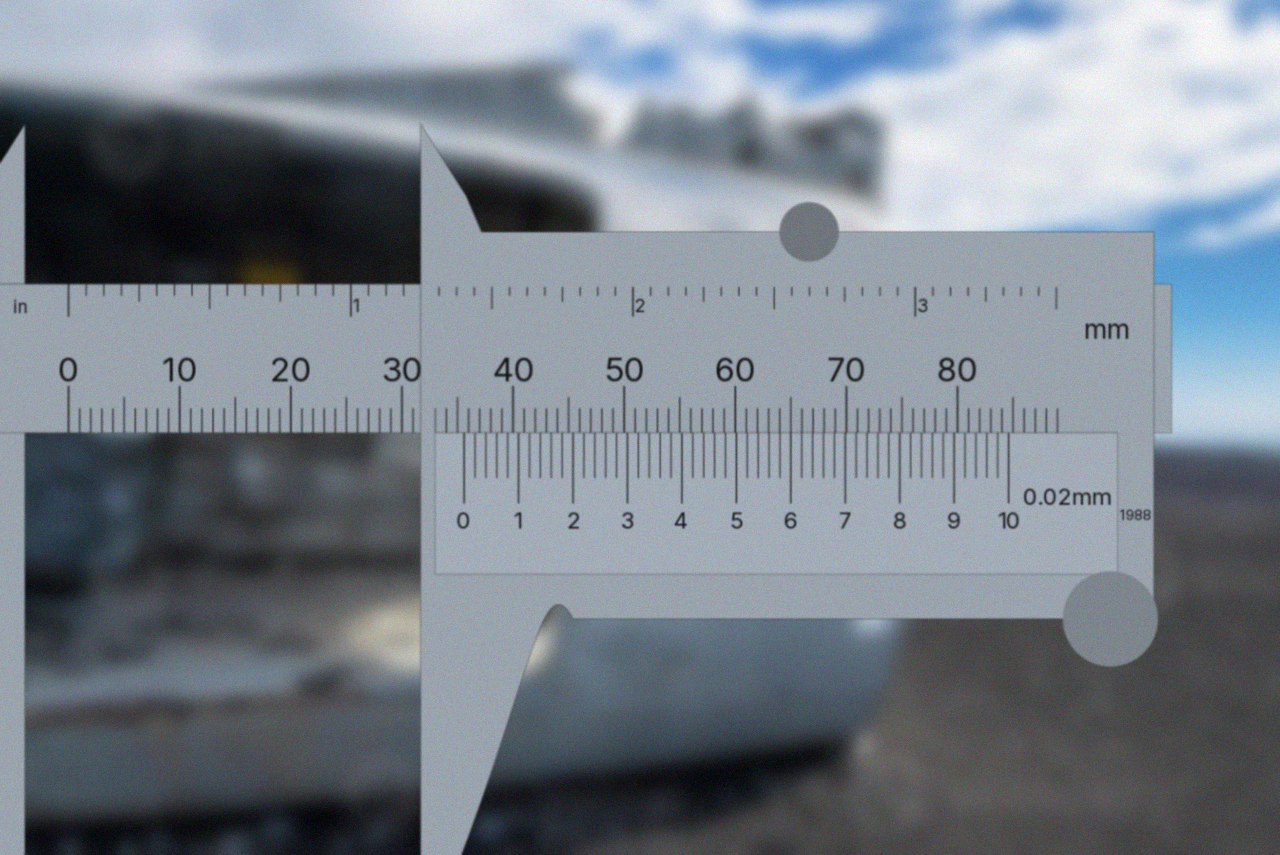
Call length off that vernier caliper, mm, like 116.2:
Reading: 35.6
